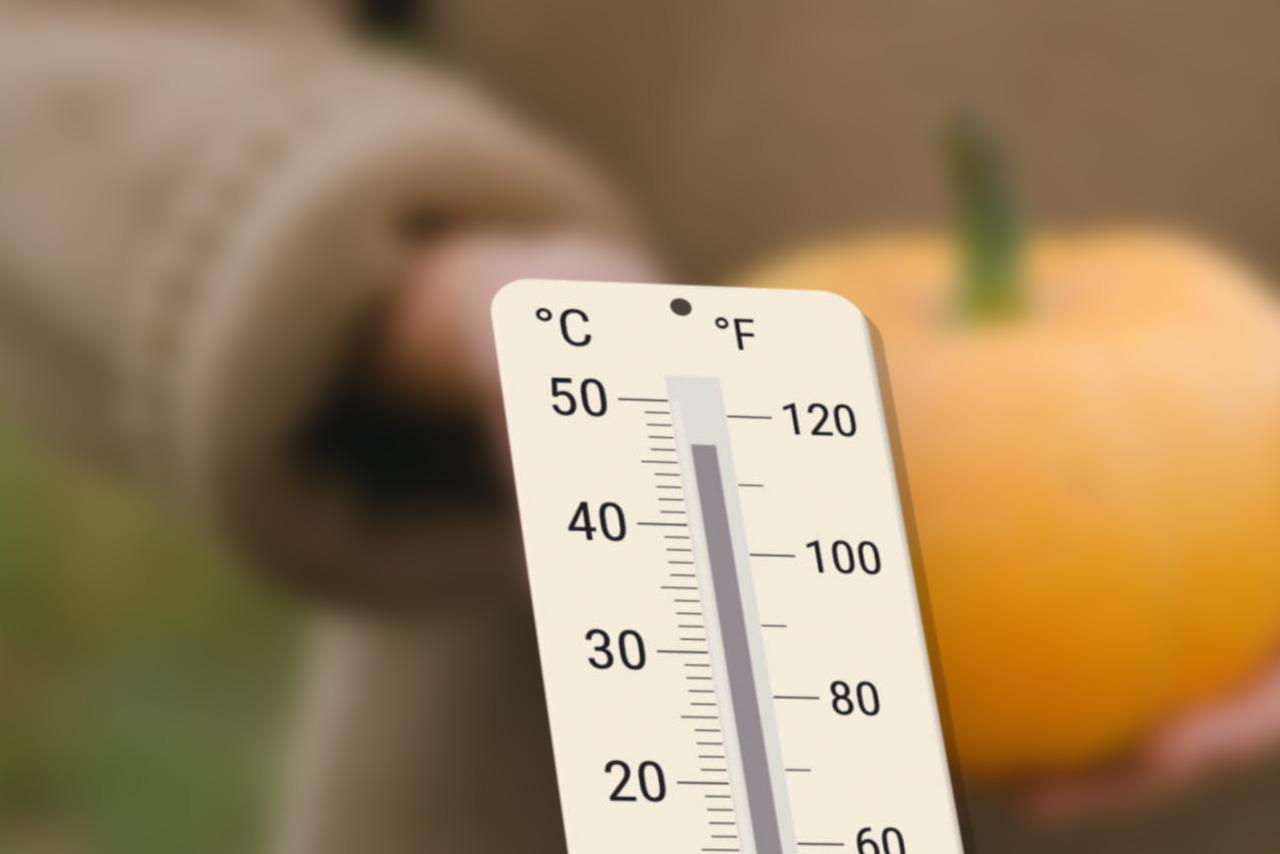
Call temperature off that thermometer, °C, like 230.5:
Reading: 46.5
